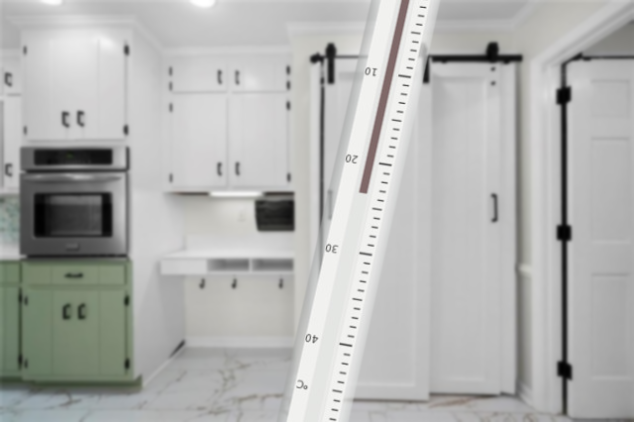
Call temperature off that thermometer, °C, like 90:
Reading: 23.5
